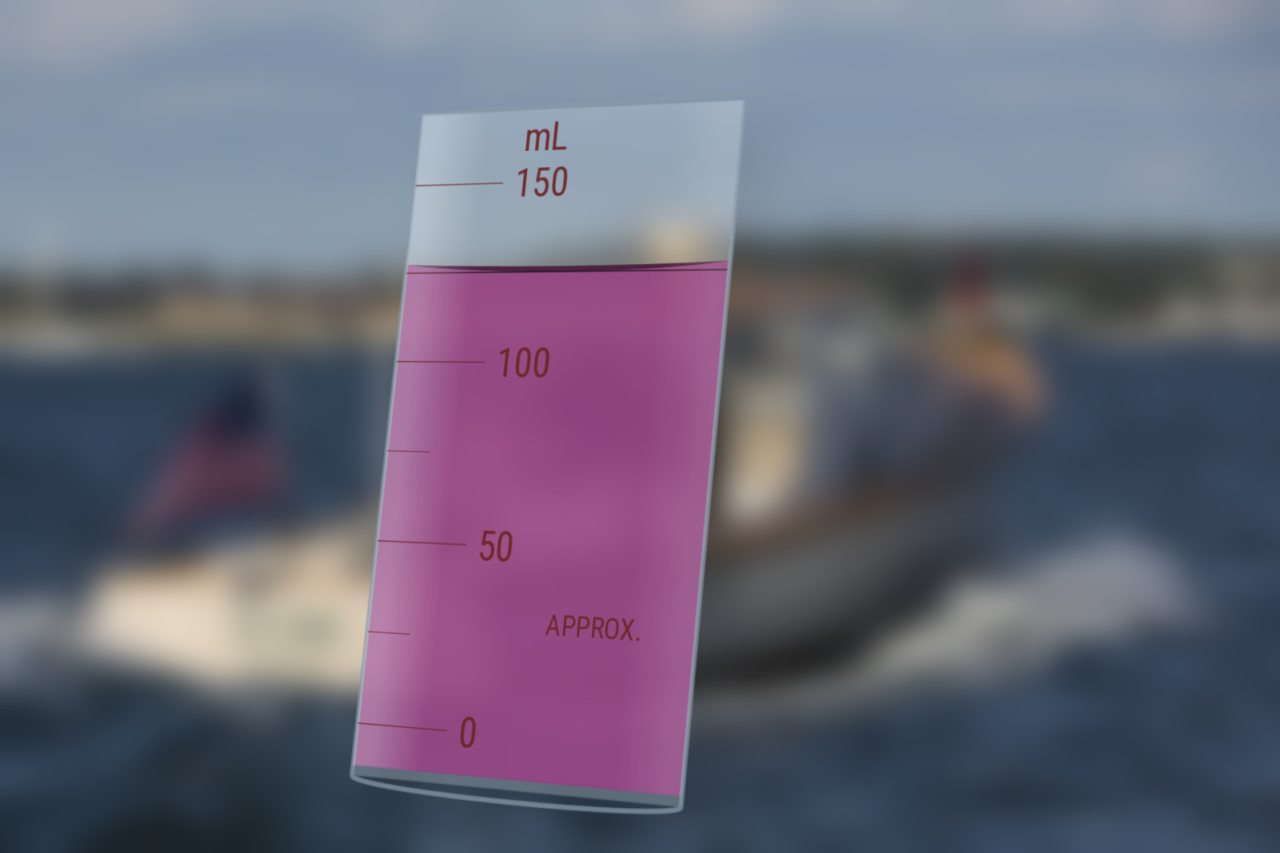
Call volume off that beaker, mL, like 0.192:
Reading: 125
